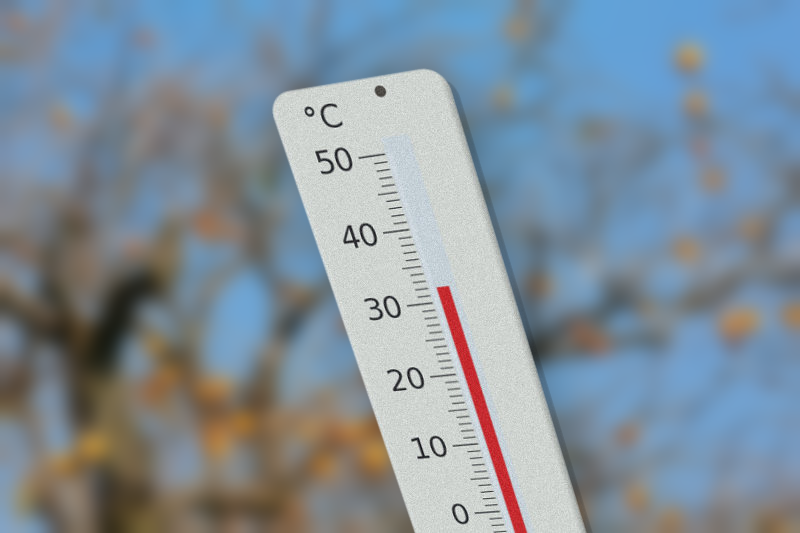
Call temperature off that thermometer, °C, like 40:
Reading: 32
